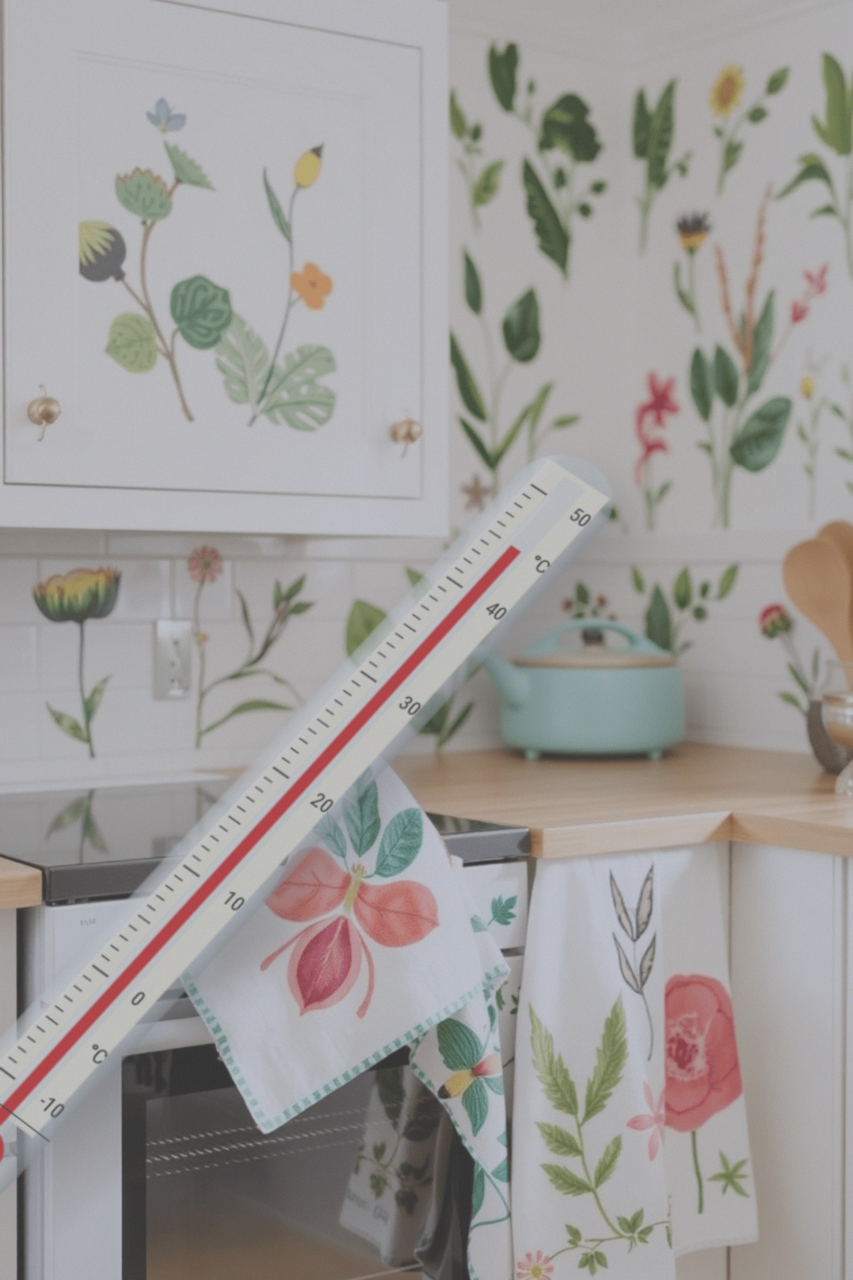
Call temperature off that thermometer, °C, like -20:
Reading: 45
